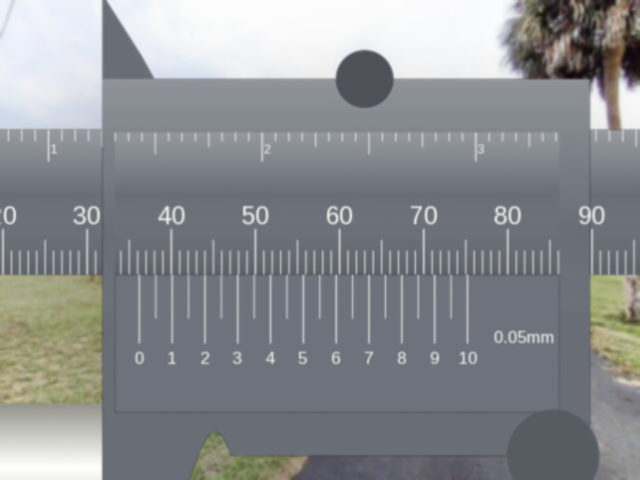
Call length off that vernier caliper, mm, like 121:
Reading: 36.2
